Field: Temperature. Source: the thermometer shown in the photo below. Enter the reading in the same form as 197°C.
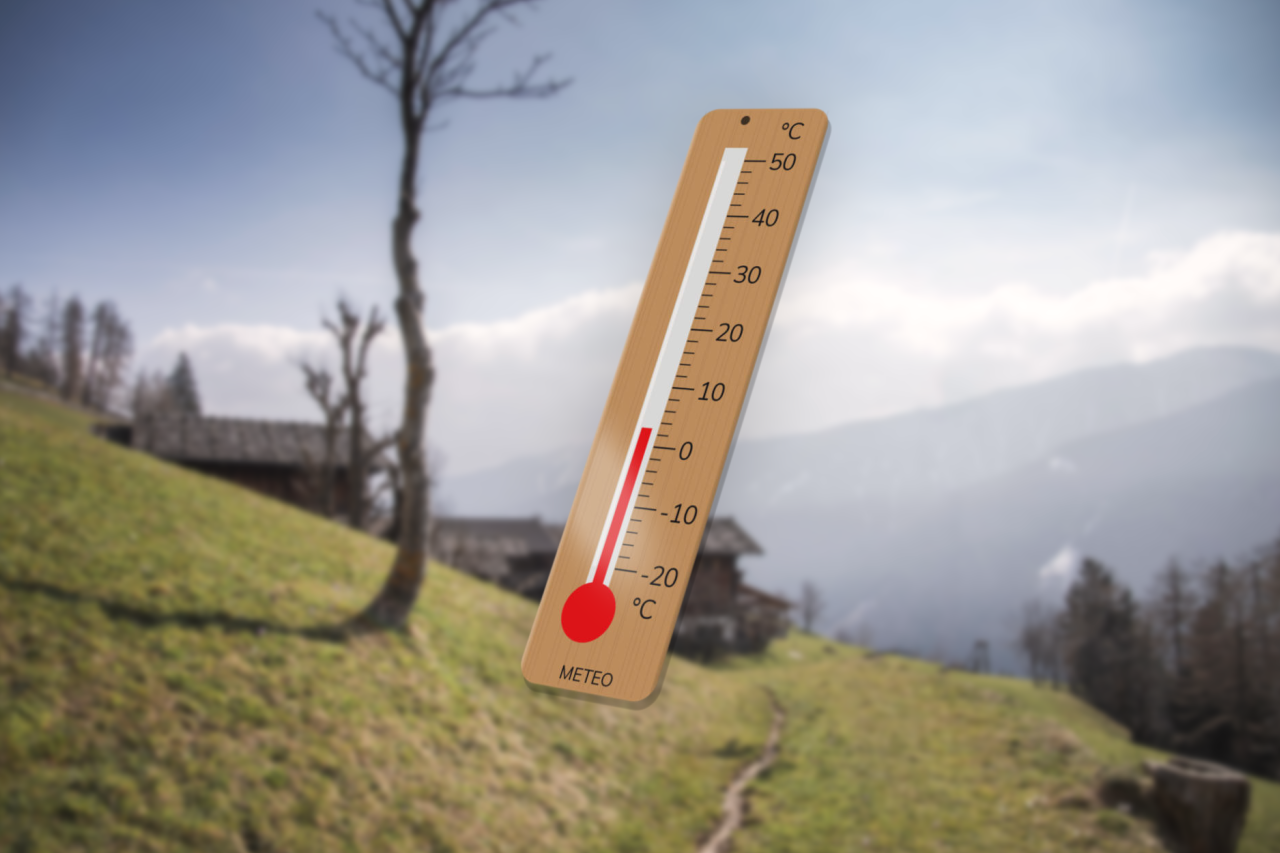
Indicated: 3°C
